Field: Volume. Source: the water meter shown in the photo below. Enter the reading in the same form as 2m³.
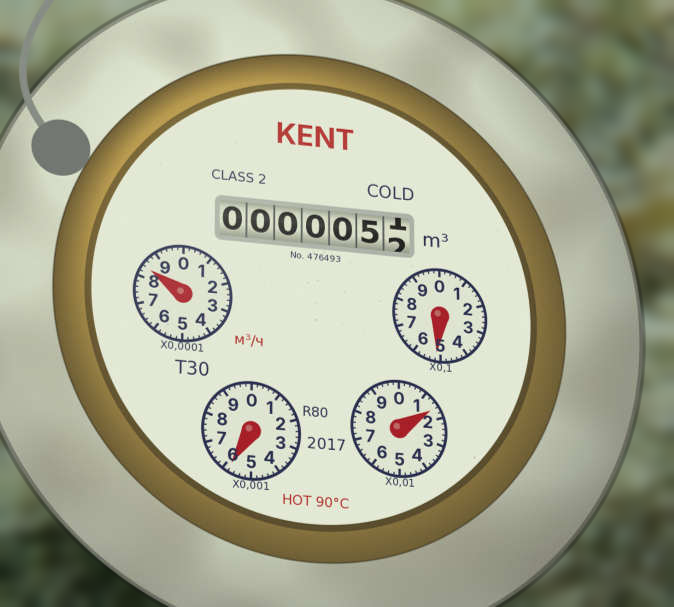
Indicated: 51.5158m³
